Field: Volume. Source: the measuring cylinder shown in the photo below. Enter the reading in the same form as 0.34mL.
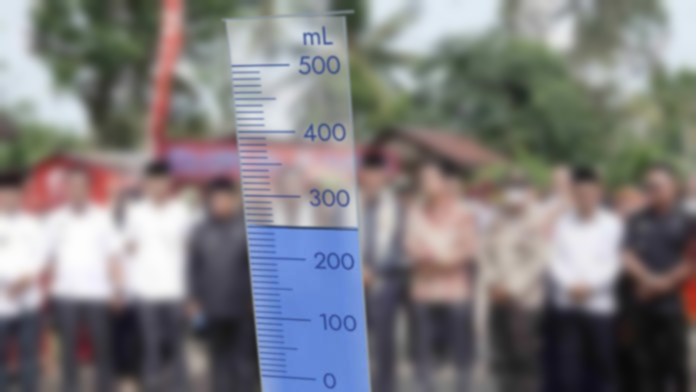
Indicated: 250mL
